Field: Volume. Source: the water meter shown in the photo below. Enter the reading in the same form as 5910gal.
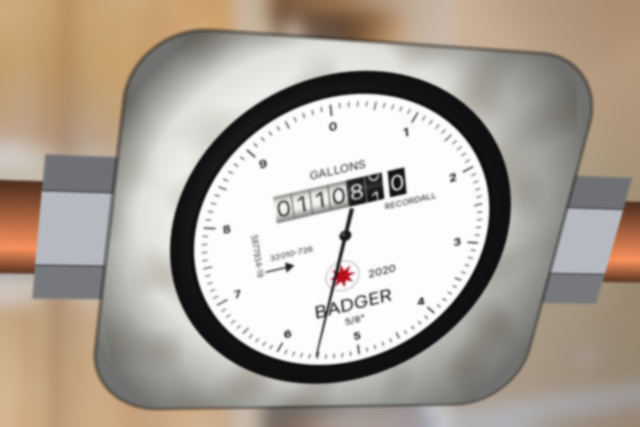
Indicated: 110805.5gal
